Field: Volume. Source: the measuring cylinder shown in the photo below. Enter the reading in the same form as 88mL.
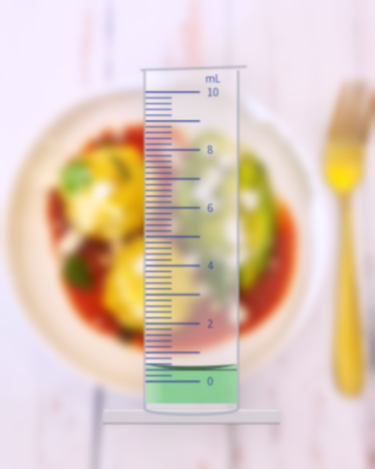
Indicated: 0.4mL
